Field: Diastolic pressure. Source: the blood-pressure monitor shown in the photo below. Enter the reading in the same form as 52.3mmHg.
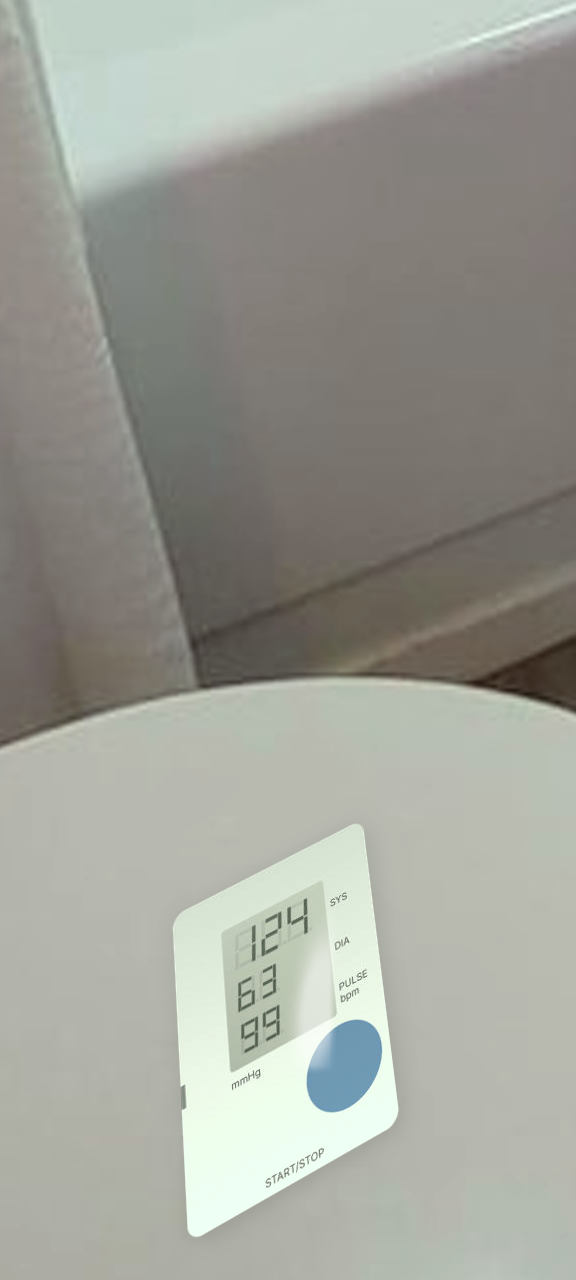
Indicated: 63mmHg
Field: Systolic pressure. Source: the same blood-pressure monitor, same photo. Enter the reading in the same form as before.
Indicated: 124mmHg
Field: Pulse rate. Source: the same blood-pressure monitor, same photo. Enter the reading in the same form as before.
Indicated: 99bpm
